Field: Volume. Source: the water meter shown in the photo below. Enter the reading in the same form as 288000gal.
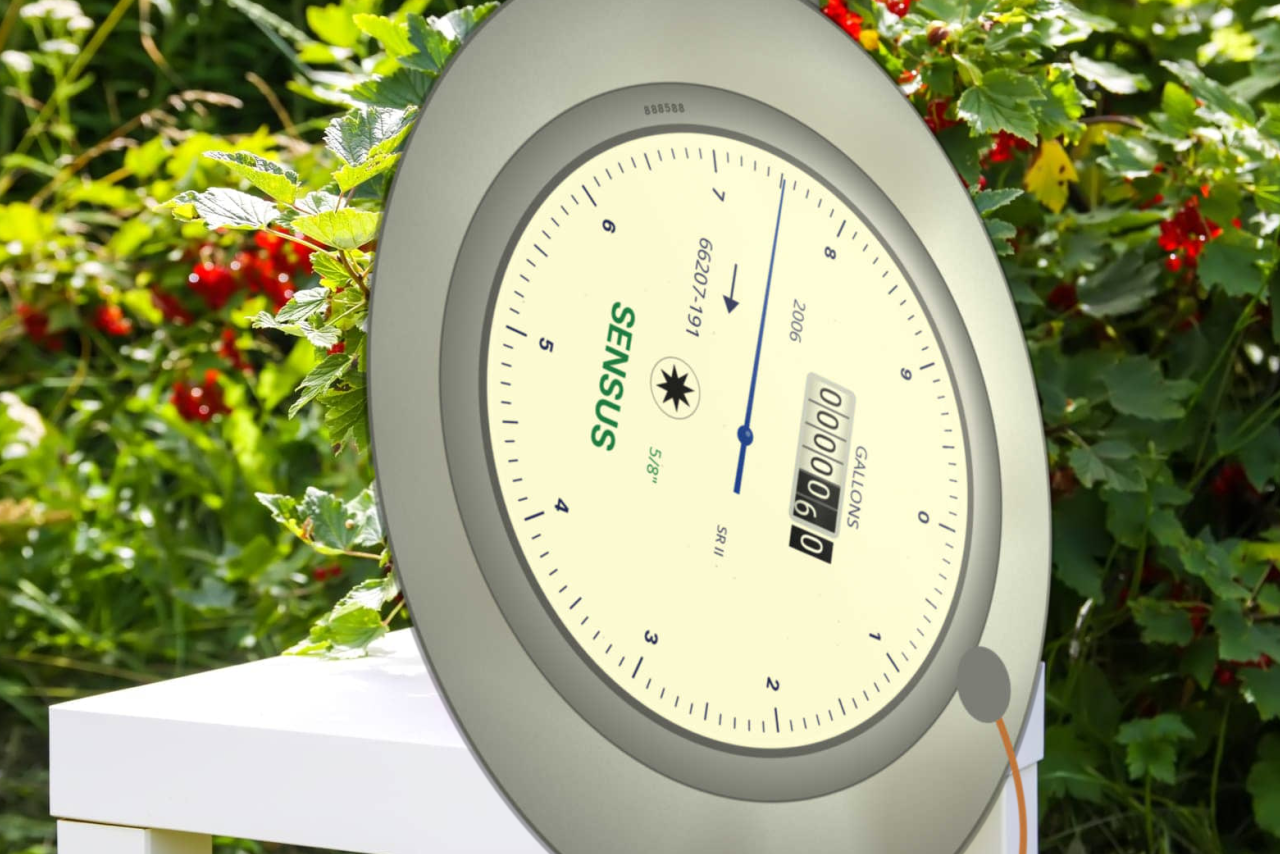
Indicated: 57.5gal
